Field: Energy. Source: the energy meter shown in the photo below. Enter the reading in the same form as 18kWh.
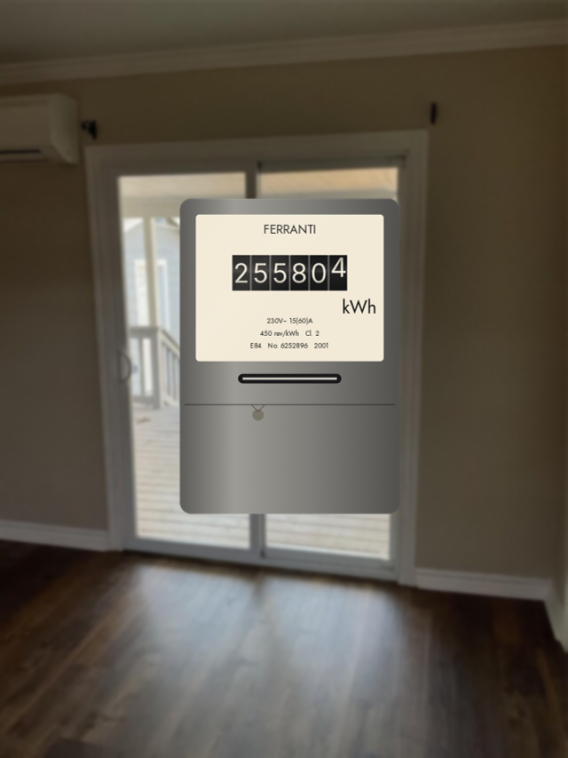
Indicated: 255804kWh
